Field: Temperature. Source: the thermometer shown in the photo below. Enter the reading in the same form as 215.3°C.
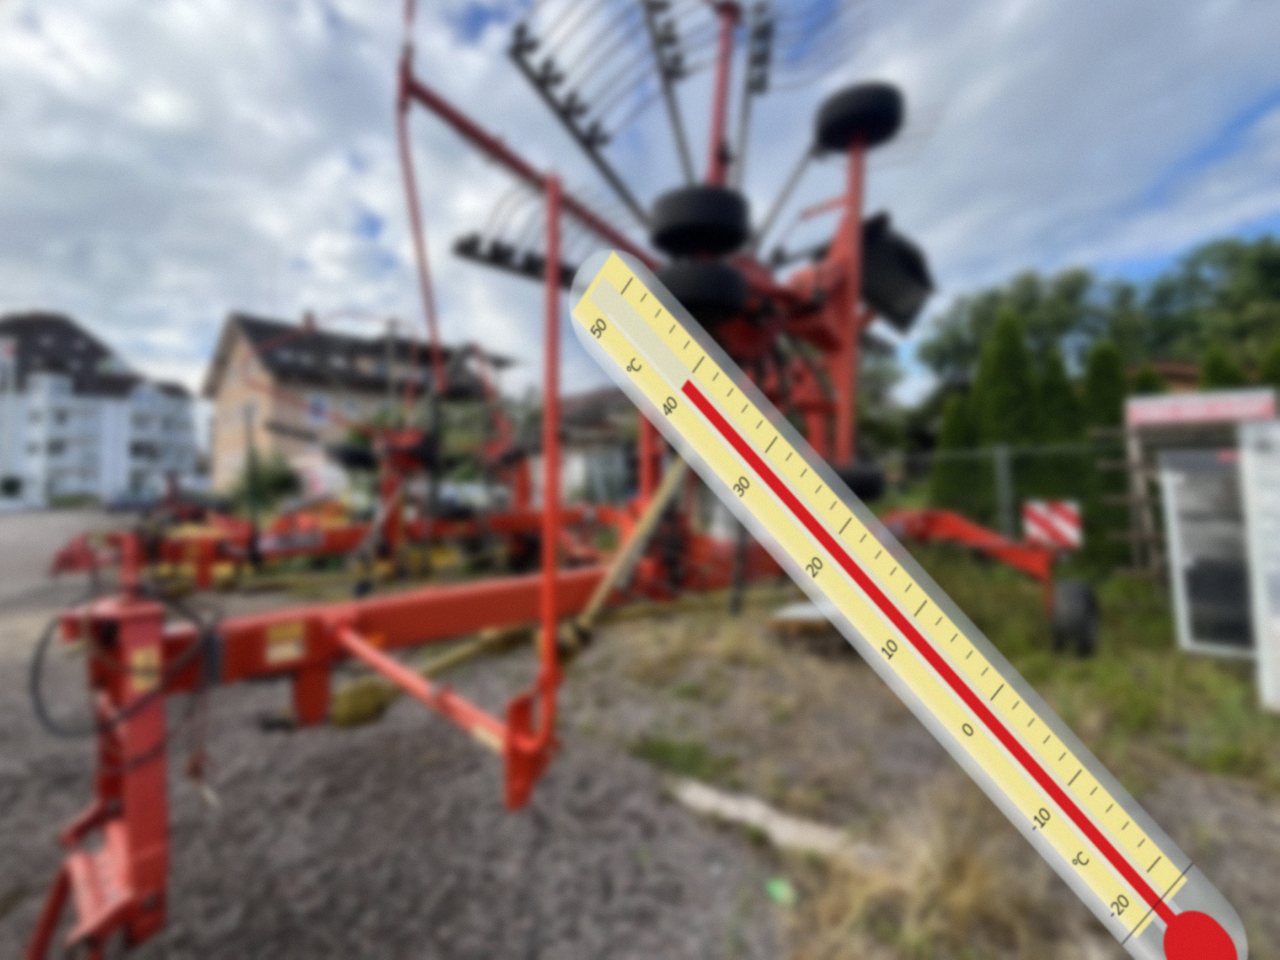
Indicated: 40°C
